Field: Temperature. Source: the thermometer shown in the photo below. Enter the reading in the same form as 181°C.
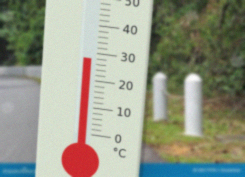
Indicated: 28°C
